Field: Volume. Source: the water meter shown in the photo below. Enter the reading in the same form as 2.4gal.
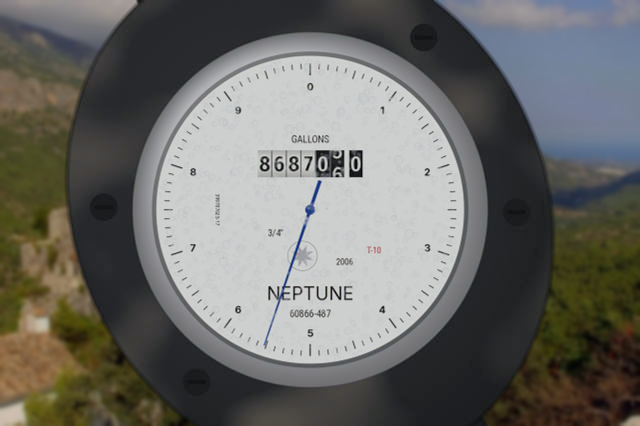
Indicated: 8687055.5gal
